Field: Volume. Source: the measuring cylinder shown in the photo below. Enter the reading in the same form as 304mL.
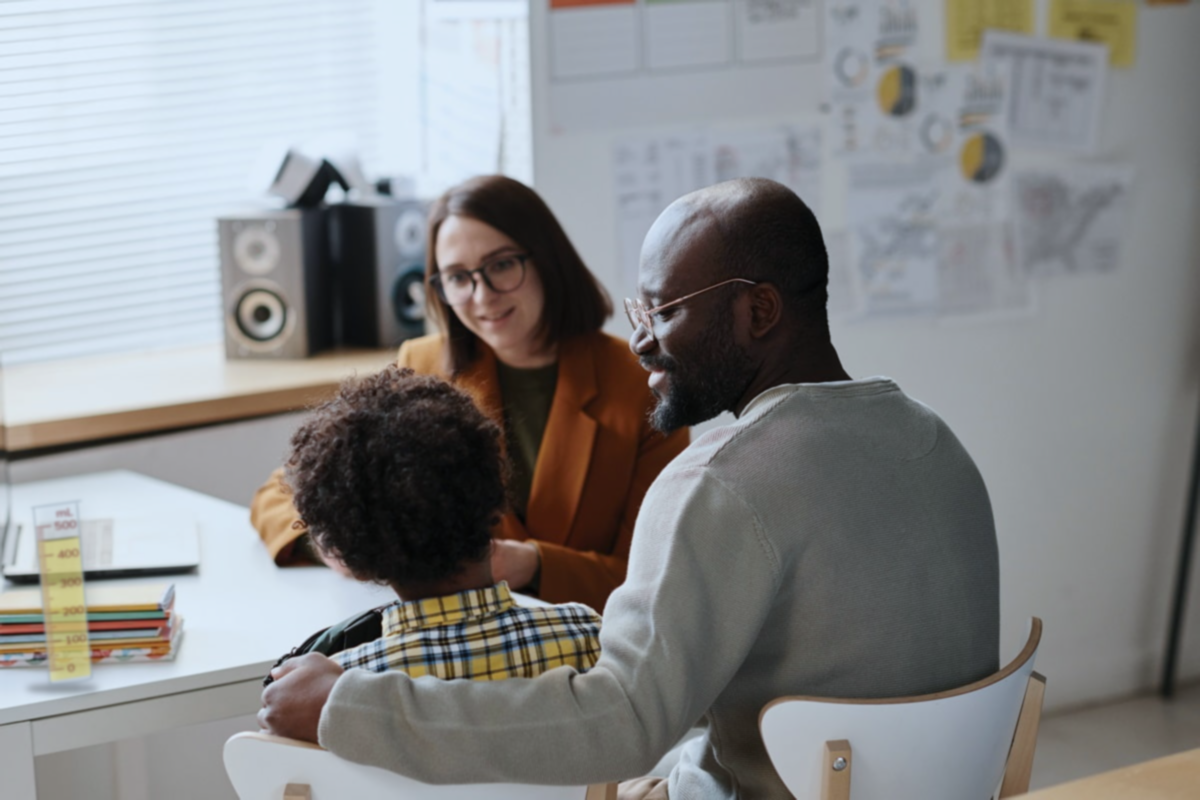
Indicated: 450mL
